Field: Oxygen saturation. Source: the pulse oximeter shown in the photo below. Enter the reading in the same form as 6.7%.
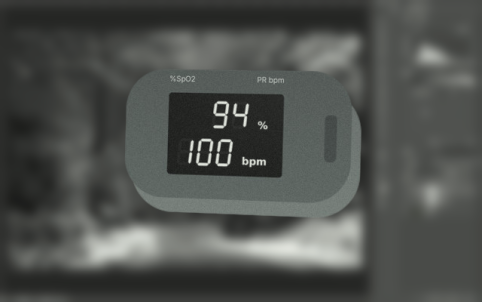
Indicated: 94%
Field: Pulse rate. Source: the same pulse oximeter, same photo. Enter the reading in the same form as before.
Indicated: 100bpm
